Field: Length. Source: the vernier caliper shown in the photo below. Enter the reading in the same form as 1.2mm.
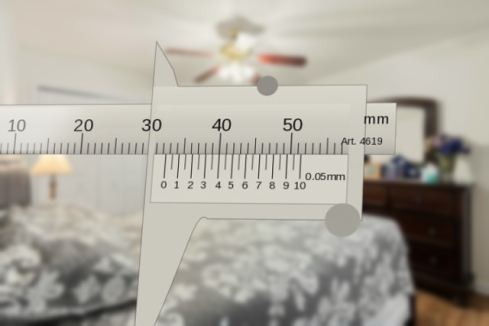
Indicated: 32.4mm
